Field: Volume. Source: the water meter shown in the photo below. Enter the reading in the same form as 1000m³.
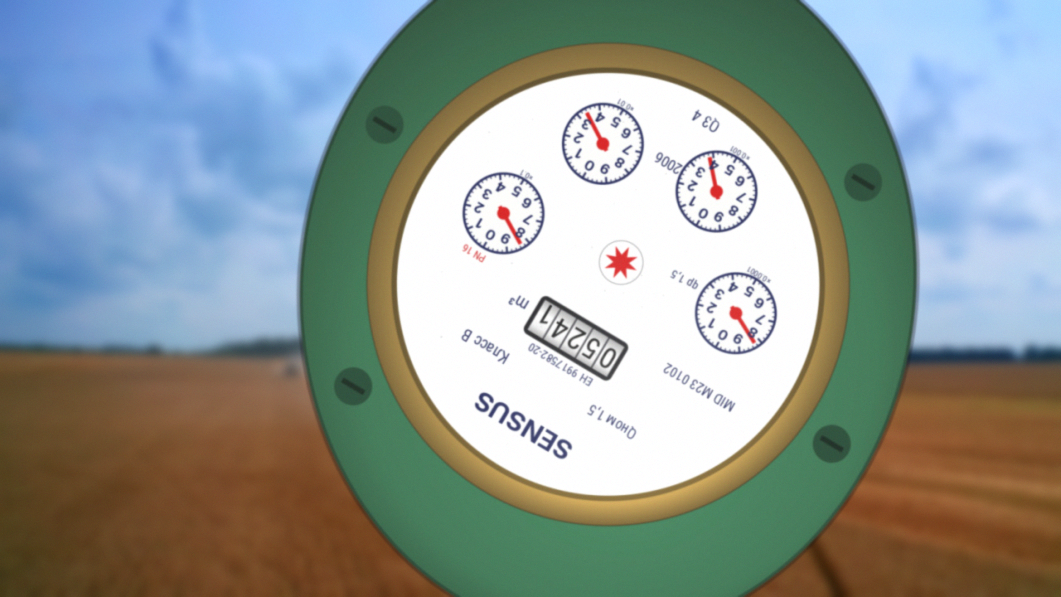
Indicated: 5240.8338m³
